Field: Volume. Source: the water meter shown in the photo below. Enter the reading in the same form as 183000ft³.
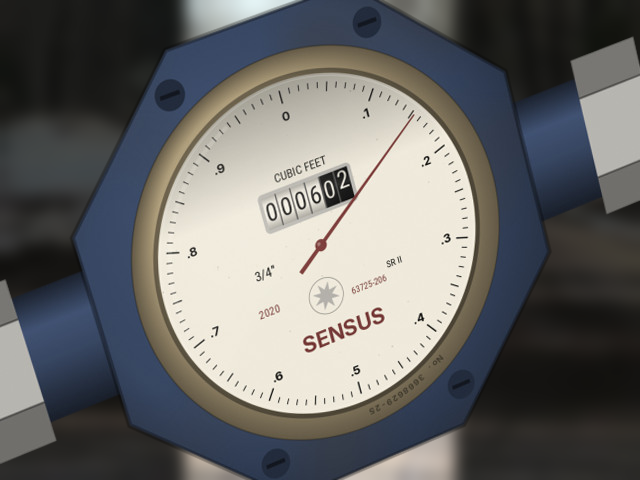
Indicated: 602.15ft³
